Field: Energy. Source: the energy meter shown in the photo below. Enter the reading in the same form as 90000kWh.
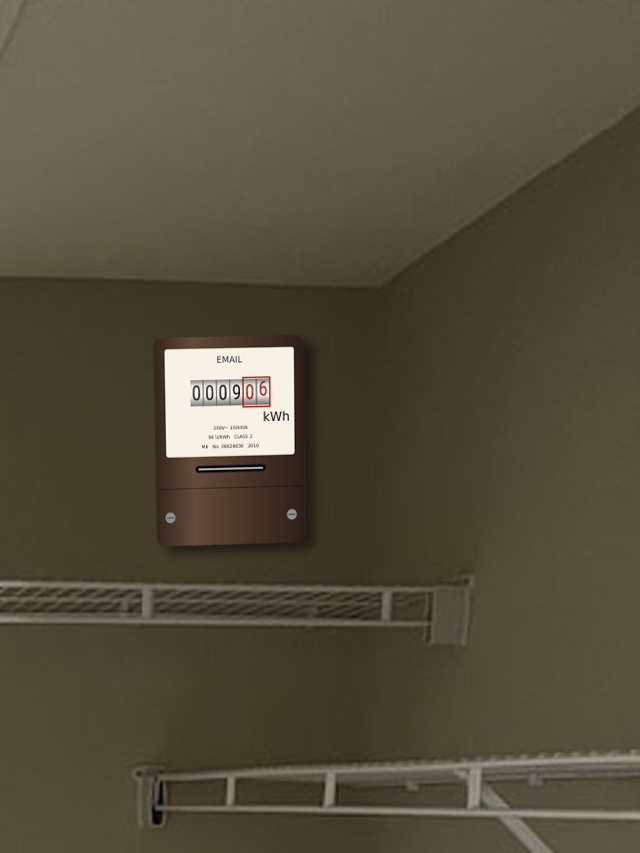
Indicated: 9.06kWh
